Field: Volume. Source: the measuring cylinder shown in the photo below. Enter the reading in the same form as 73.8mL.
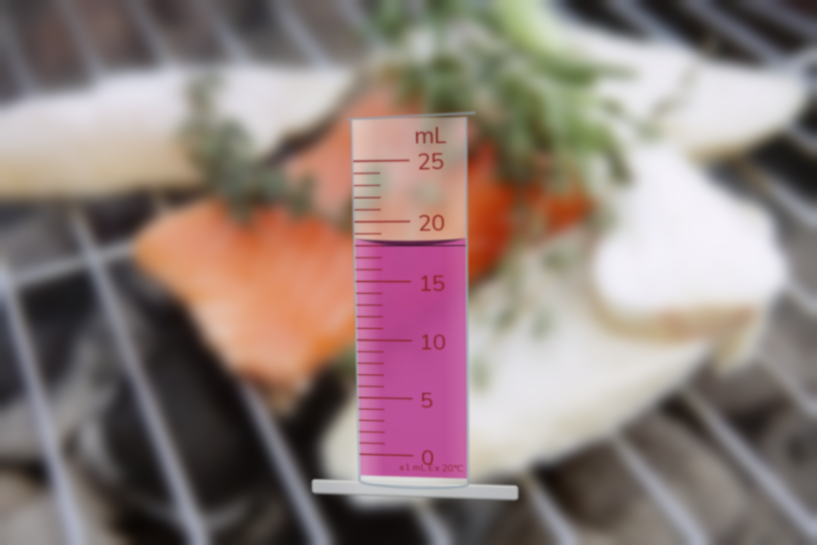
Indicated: 18mL
